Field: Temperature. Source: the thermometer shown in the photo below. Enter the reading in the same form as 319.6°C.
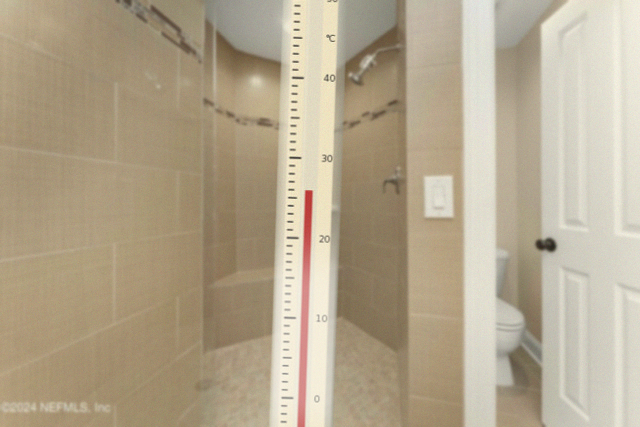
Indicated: 26°C
